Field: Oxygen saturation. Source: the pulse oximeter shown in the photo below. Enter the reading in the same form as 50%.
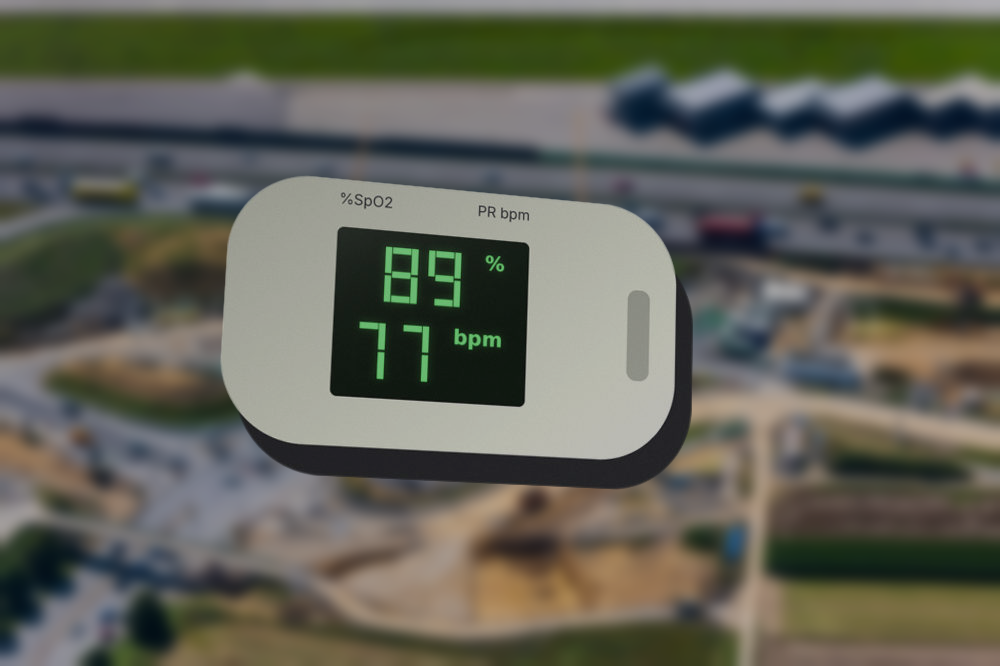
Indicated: 89%
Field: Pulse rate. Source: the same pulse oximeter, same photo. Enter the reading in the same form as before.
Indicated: 77bpm
